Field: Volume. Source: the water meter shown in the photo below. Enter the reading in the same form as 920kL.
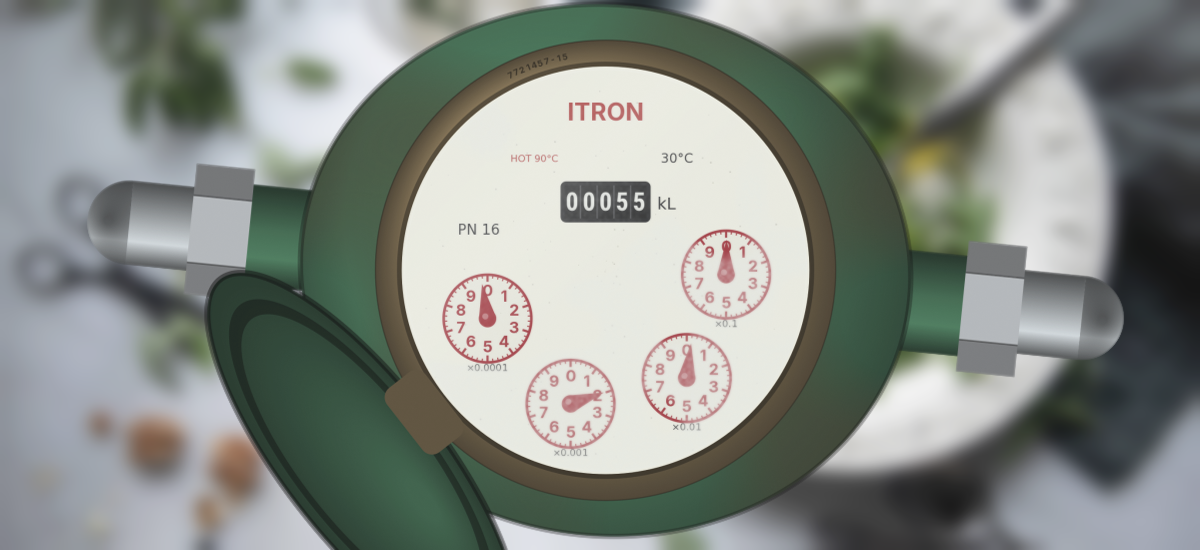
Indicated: 55.0019kL
